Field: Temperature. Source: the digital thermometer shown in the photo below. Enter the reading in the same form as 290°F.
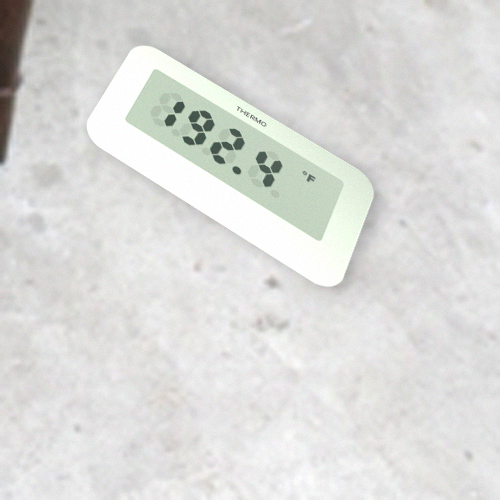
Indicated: 192.4°F
